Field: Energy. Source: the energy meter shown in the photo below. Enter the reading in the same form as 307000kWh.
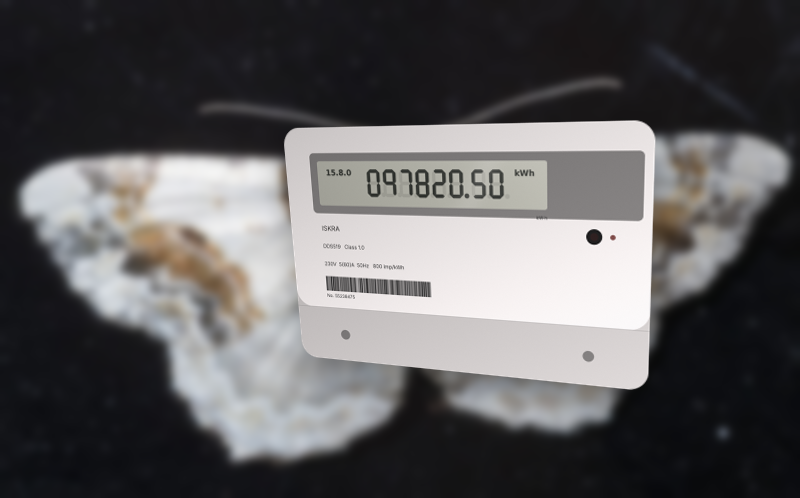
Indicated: 97820.50kWh
